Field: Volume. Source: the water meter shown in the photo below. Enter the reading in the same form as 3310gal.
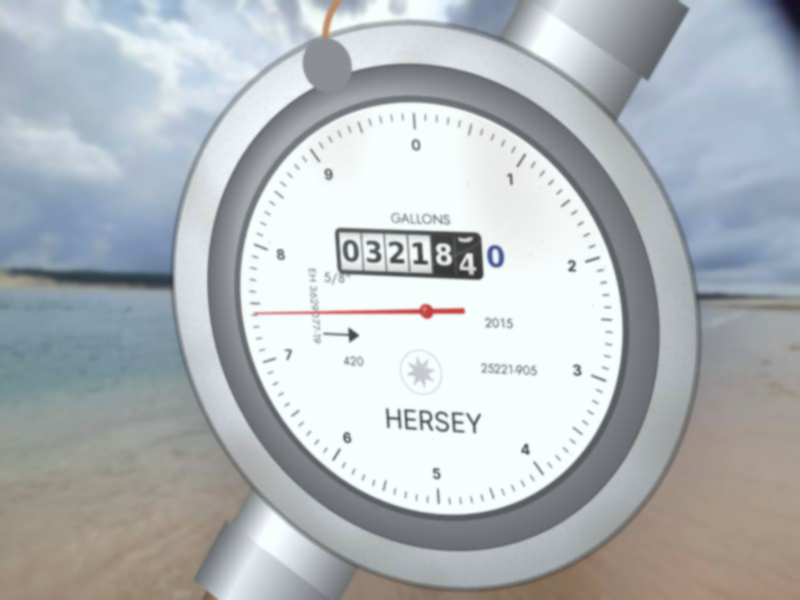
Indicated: 321837.4gal
